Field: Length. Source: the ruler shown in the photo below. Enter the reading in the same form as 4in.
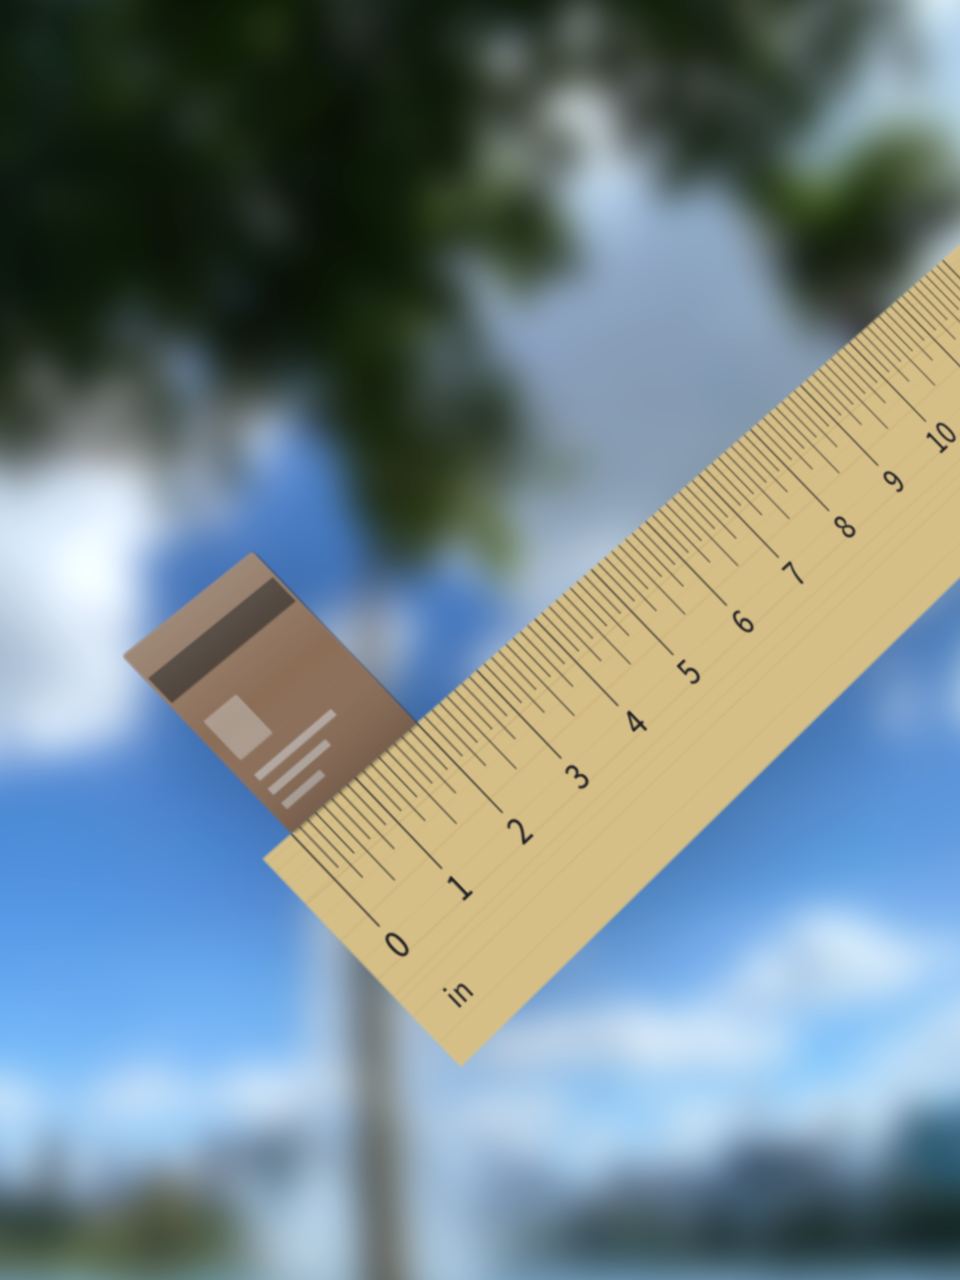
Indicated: 2in
